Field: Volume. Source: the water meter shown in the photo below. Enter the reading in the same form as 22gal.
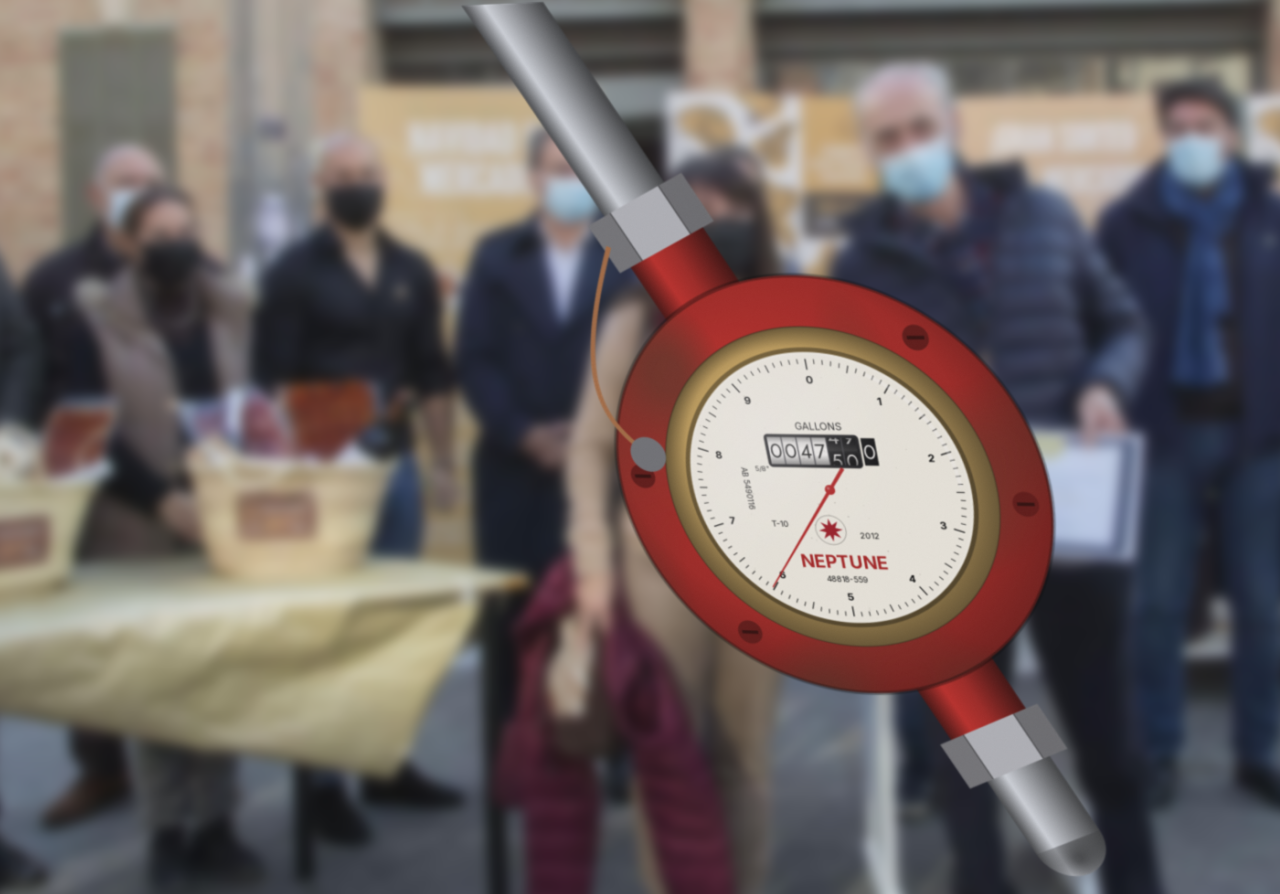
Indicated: 47496.0gal
